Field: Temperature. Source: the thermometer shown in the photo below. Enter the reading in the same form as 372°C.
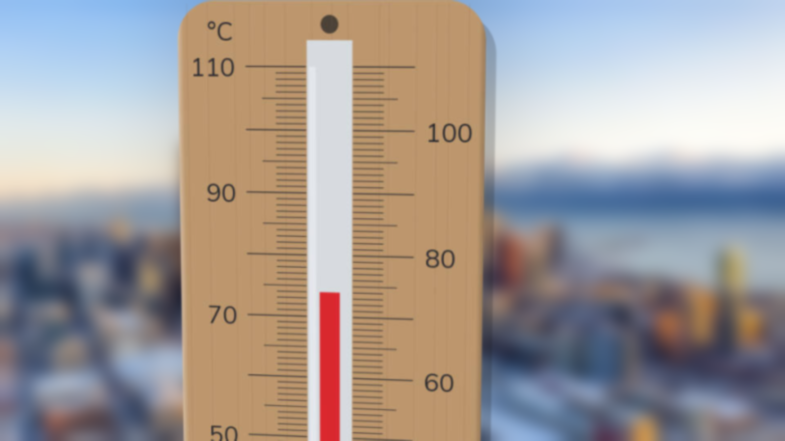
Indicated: 74°C
